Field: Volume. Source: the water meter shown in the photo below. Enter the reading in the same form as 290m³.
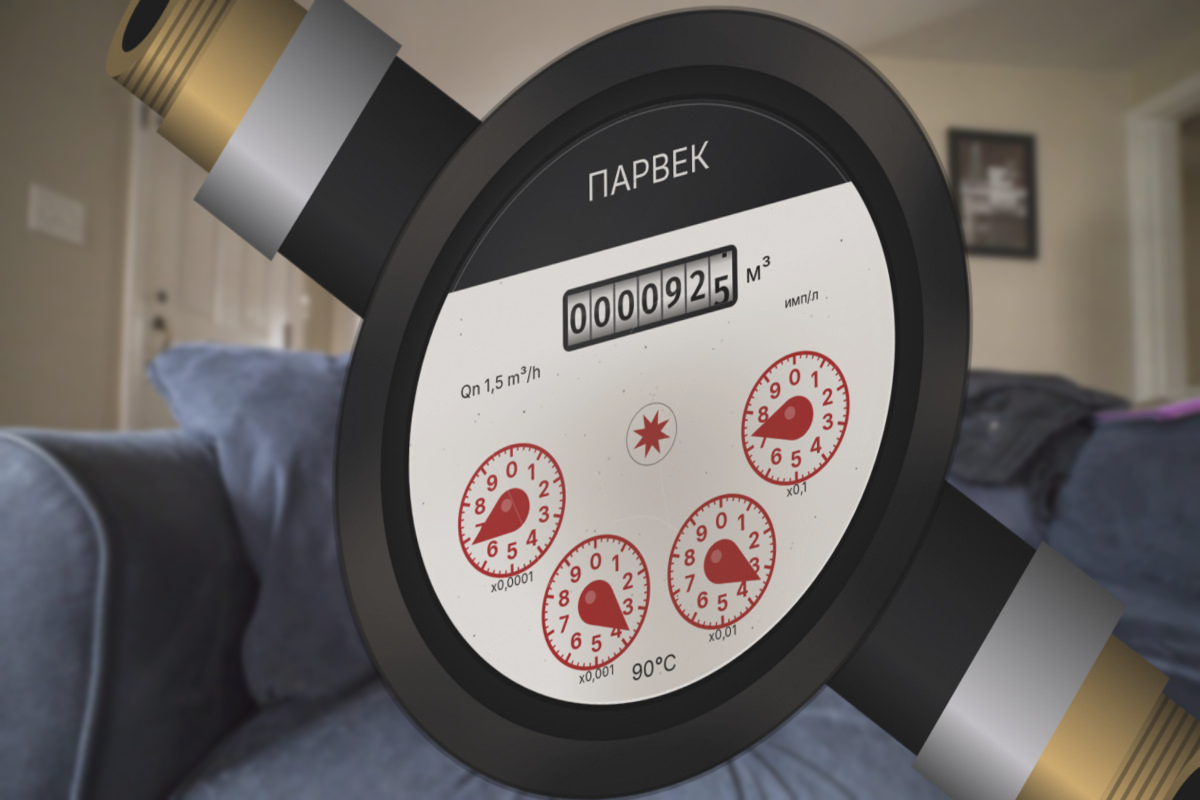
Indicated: 924.7336m³
